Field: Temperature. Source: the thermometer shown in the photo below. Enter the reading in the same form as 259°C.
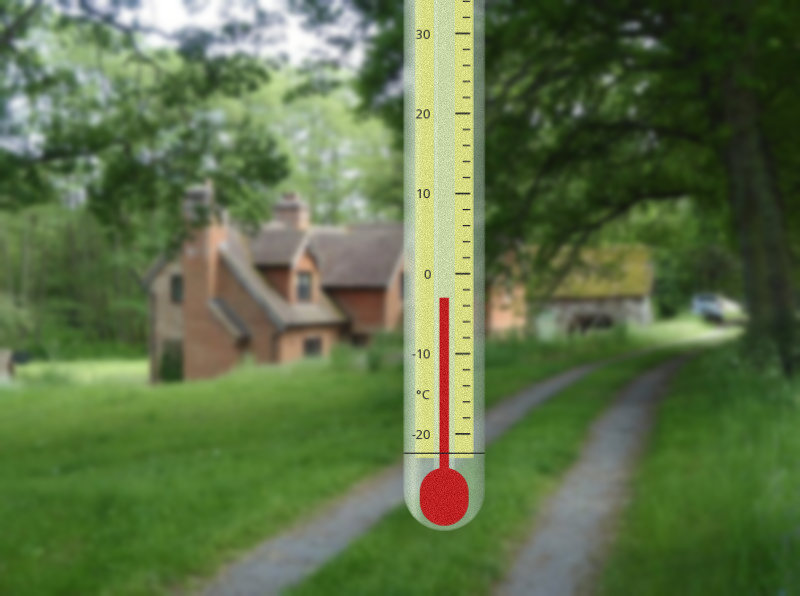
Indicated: -3°C
